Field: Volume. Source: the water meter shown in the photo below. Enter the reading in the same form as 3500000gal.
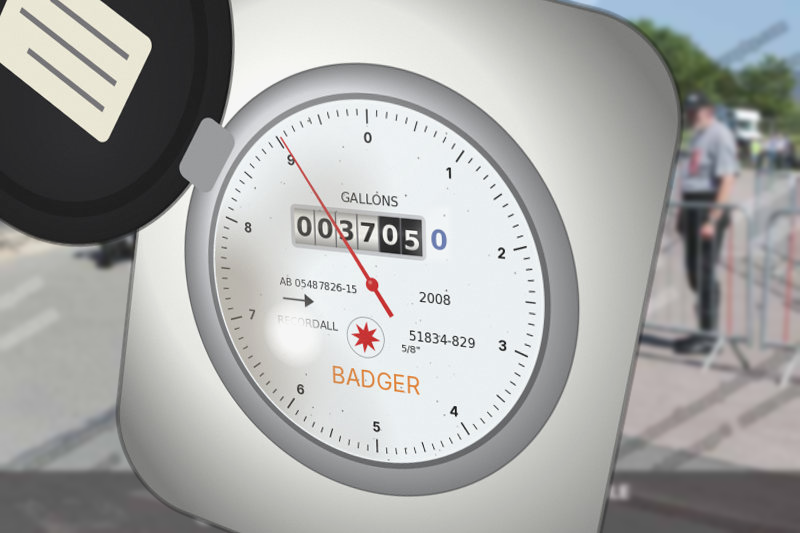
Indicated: 37049.0gal
